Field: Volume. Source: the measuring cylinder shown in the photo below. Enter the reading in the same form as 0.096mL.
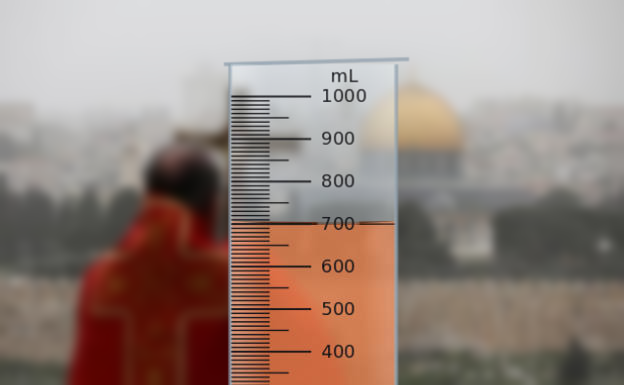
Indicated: 700mL
